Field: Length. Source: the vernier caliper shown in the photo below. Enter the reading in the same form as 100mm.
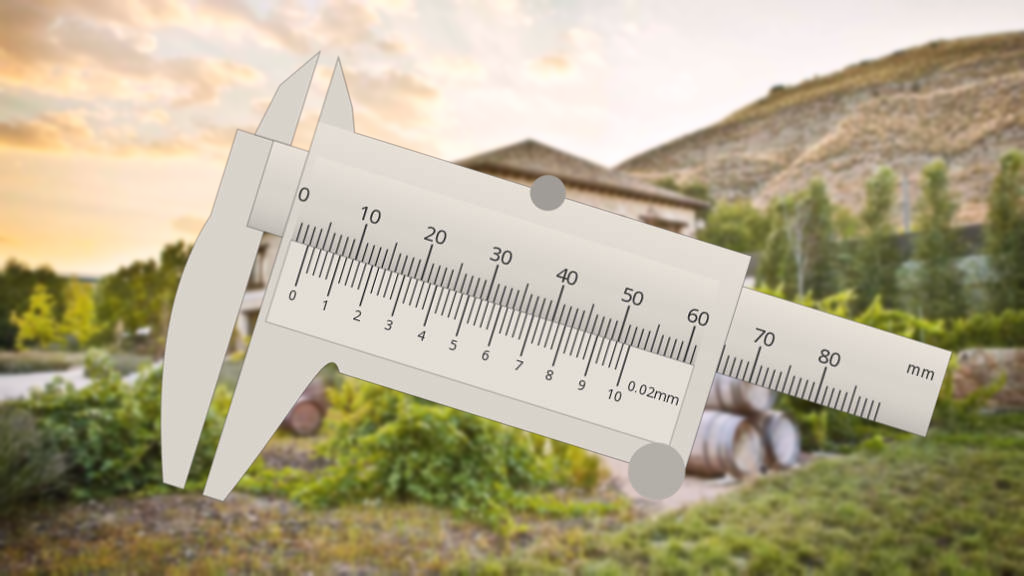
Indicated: 2.8mm
